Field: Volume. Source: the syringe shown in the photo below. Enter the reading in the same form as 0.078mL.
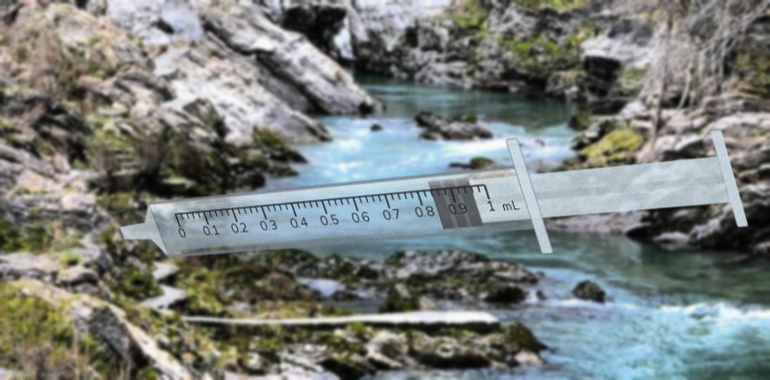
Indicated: 0.84mL
